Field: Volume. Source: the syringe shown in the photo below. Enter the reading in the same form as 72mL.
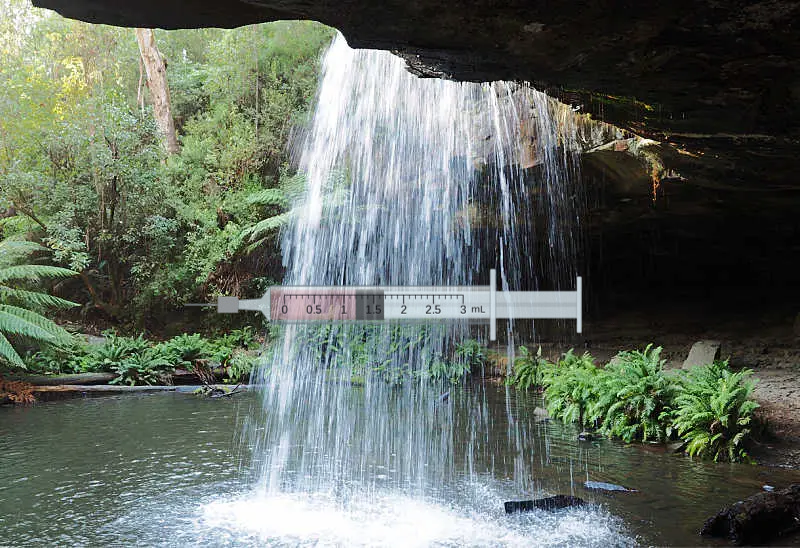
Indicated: 1.2mL
